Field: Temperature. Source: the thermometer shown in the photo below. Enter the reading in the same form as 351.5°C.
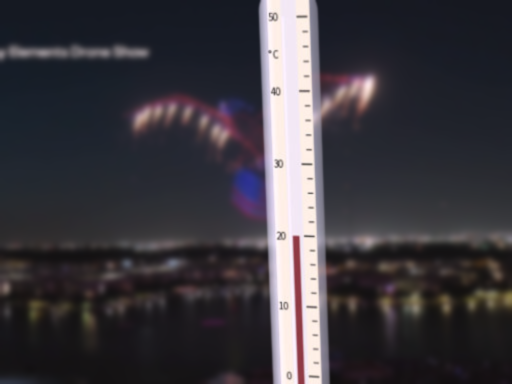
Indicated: 20°C
